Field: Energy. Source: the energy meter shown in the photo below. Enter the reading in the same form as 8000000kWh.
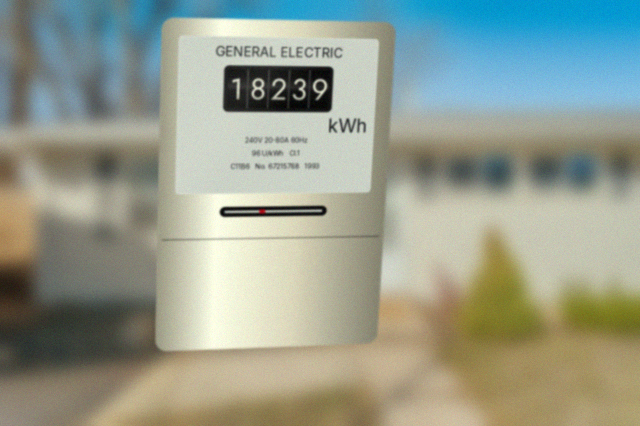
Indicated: 18239kWh
